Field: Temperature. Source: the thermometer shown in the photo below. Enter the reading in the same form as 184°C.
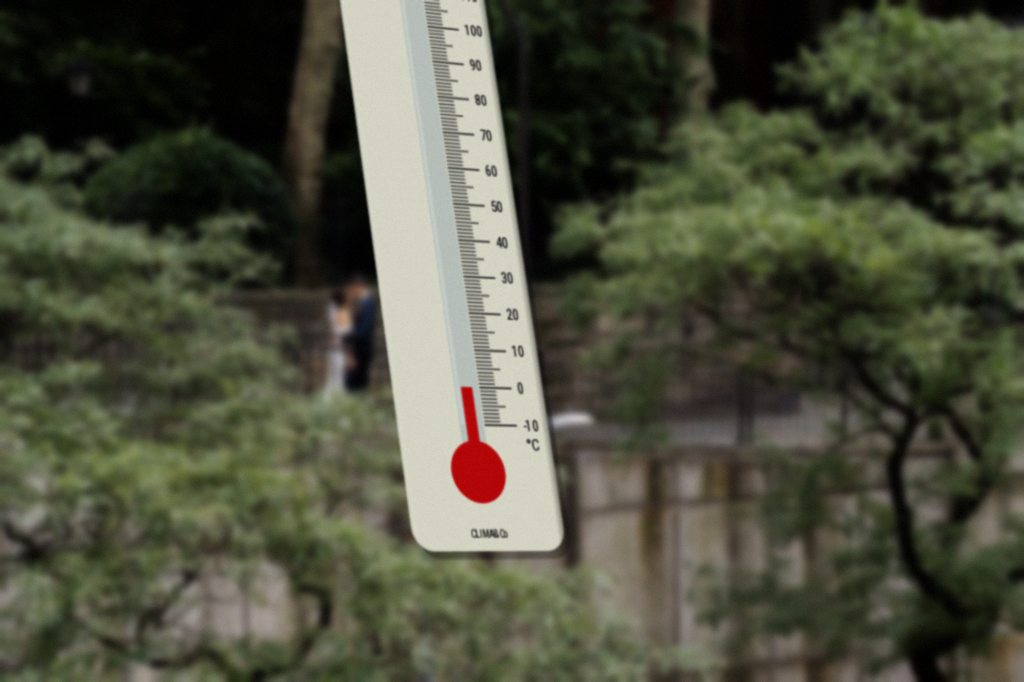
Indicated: 0°C
